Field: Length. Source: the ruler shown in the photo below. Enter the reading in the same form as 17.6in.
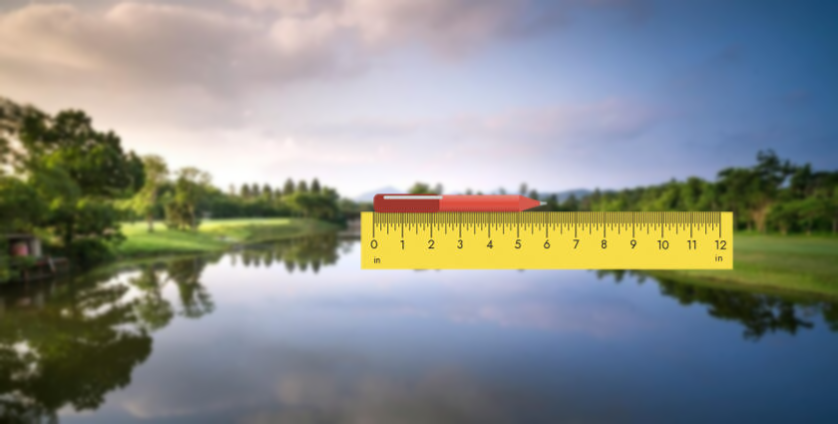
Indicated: 6in
